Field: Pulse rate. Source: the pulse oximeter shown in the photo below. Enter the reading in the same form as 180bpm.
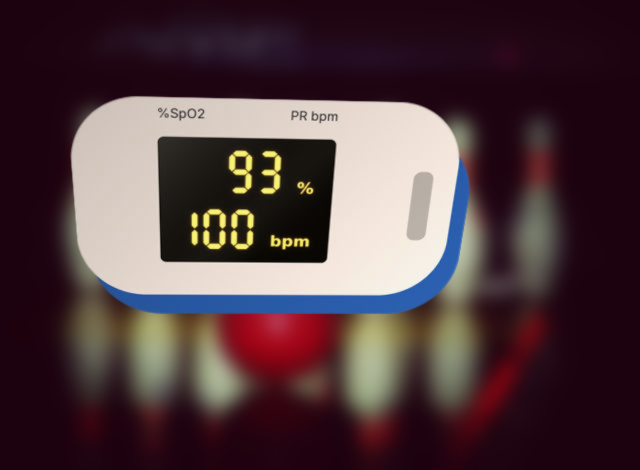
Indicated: 100bpm
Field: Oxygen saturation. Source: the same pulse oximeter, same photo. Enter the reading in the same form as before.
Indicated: 93%
